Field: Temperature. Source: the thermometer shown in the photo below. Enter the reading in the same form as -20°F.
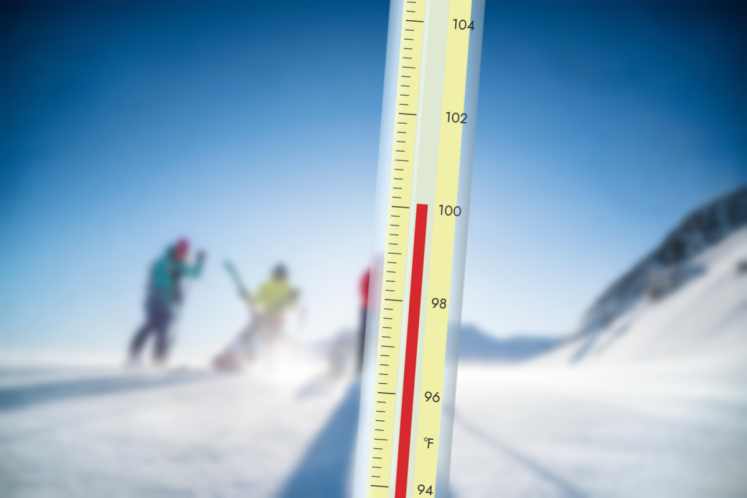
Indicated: 100.1°F
